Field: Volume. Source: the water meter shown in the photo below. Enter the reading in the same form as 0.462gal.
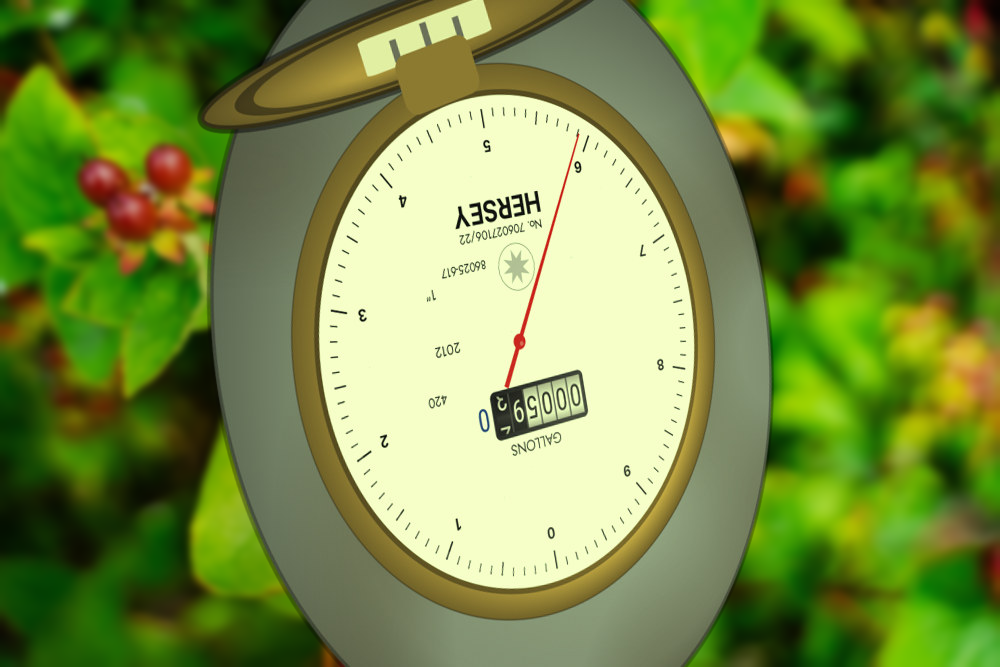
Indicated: 5925.9gal
